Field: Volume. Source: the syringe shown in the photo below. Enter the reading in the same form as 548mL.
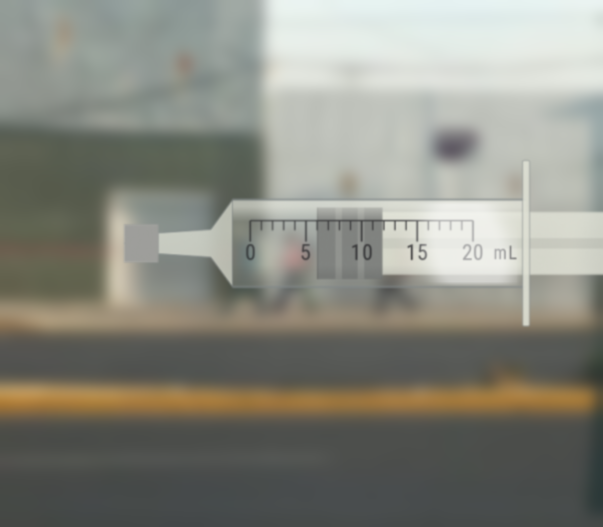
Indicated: 6mL
